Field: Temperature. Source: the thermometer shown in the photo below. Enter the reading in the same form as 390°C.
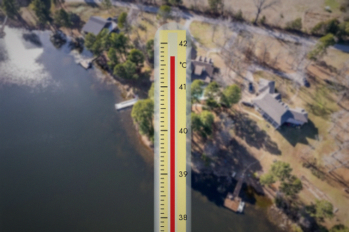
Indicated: 41.7°C
